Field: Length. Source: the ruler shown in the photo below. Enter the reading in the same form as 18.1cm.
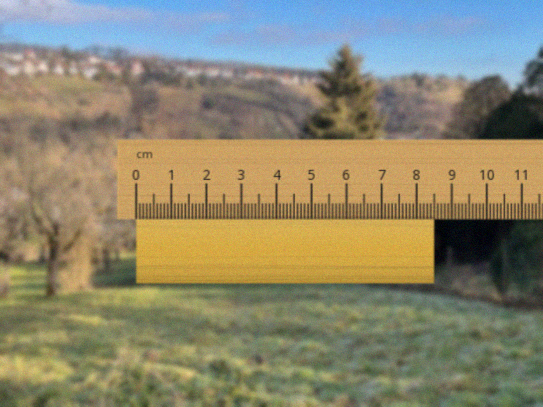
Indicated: 8.5cm
